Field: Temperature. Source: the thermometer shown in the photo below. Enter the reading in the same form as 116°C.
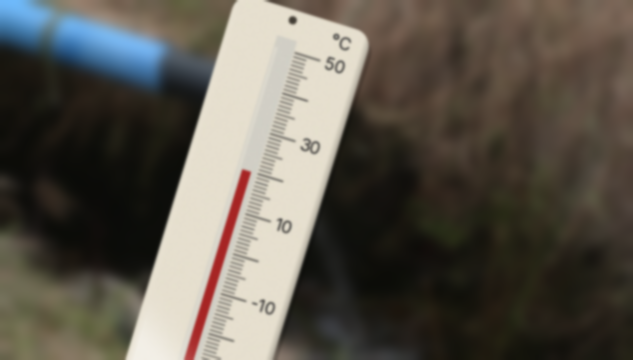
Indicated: 20°C
